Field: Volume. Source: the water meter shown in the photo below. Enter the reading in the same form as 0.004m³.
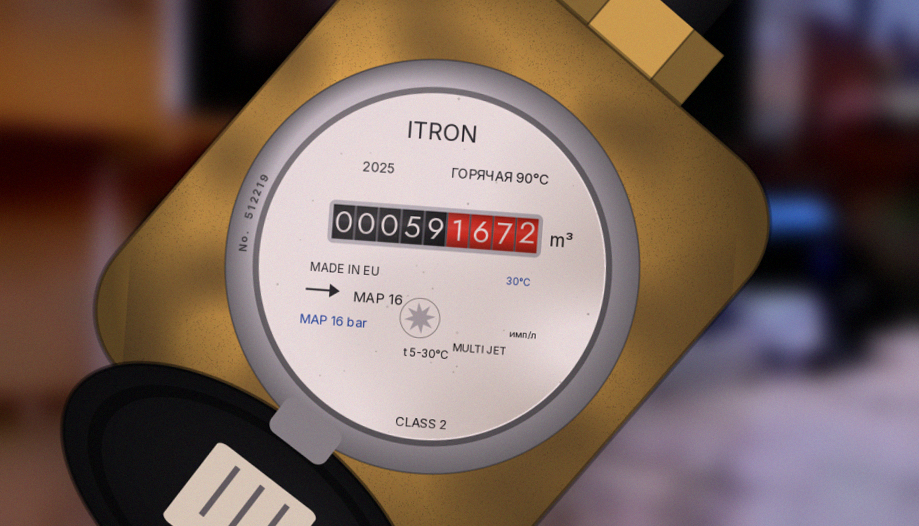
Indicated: 59.1672m³
